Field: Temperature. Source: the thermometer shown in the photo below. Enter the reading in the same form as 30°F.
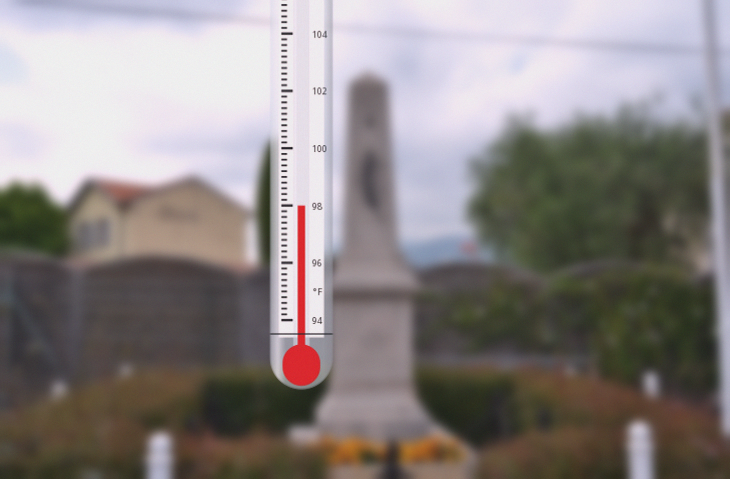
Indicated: 98°F
